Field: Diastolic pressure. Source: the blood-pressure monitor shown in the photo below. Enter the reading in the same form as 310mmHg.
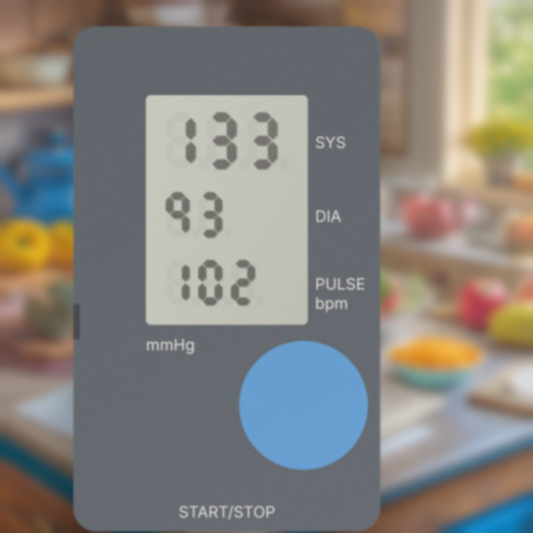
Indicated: 93mmHg
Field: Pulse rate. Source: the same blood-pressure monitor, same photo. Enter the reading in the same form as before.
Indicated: 102bpm
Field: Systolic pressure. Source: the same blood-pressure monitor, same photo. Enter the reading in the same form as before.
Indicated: 133mmHg
